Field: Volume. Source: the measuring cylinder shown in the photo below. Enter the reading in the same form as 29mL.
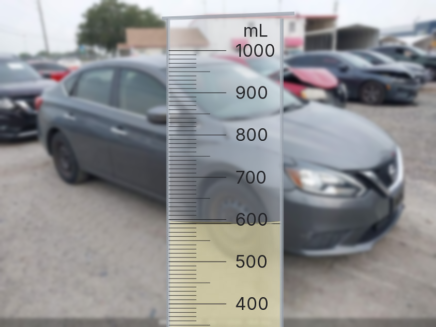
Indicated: 590mL
